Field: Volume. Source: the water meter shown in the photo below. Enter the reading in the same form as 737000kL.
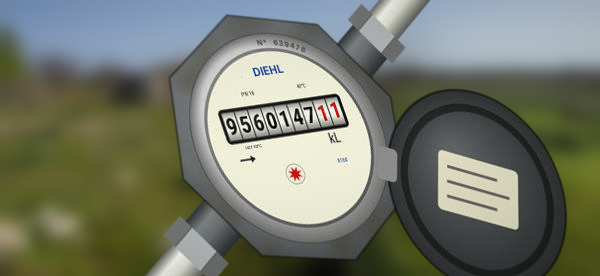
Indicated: 9560147.11kL
